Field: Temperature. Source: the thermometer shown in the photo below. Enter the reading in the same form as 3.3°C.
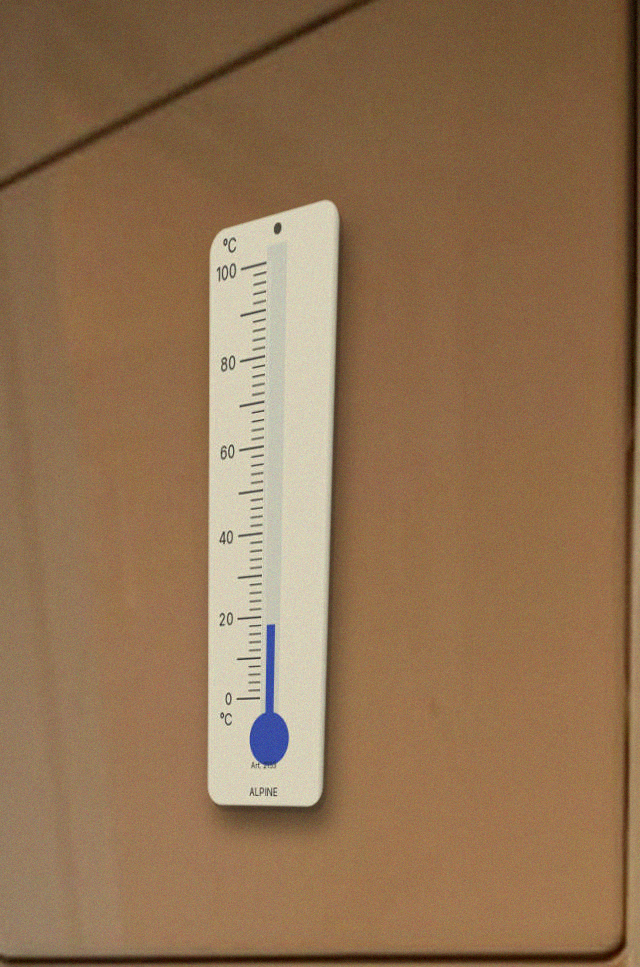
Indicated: 18°C
